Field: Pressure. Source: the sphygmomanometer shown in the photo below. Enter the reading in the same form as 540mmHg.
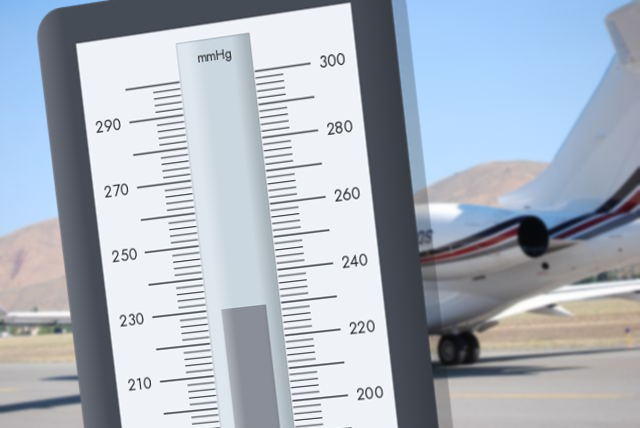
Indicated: 230mmHg
